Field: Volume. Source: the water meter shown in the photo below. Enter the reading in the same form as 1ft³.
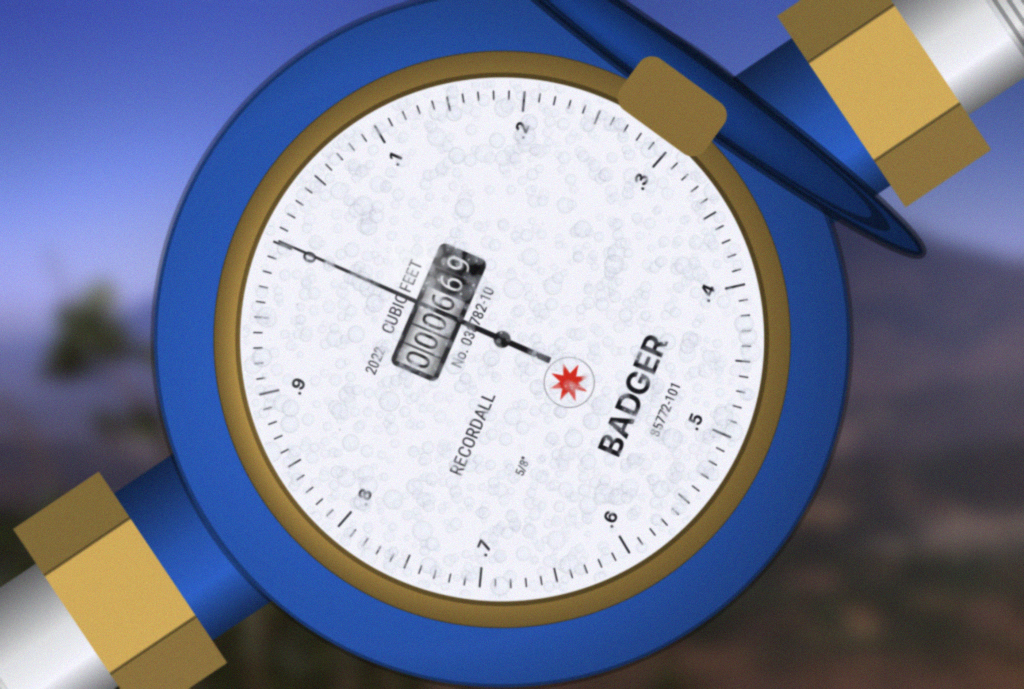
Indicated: 669.00ft³
